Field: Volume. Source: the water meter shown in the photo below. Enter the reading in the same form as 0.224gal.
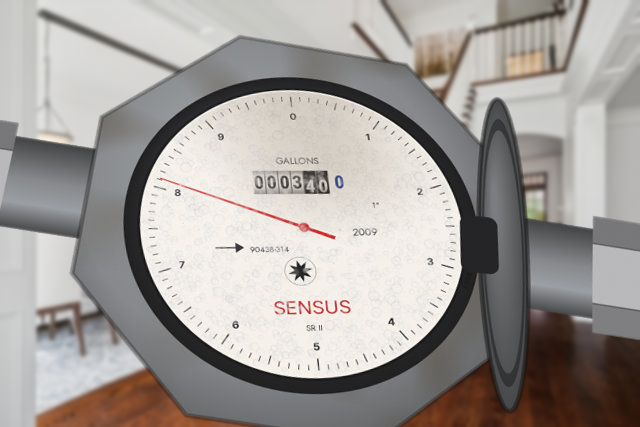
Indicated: 3398.1gal
